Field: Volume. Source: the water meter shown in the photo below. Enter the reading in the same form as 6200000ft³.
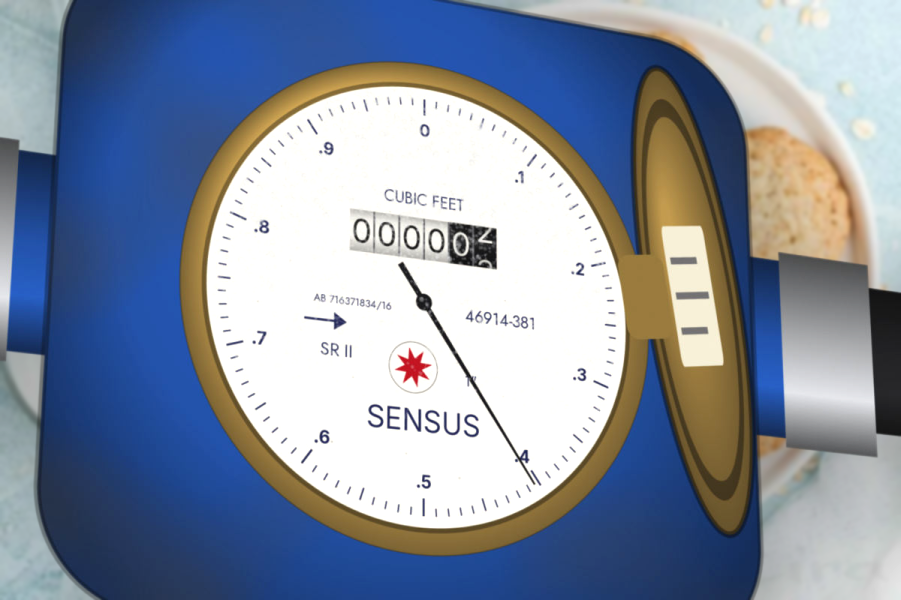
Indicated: 2.40ft³
